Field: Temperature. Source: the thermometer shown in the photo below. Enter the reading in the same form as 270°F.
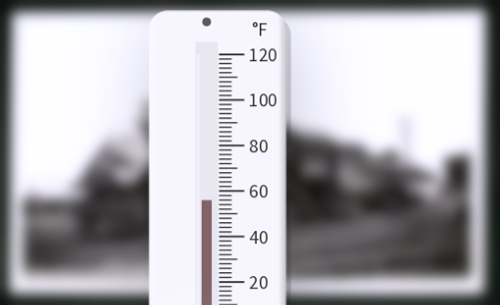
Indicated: 56°F
